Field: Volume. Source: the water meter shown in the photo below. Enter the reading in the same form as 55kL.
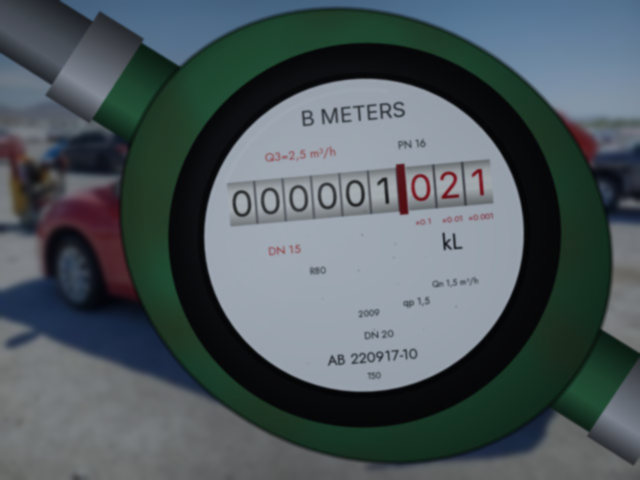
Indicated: 1.021kL
